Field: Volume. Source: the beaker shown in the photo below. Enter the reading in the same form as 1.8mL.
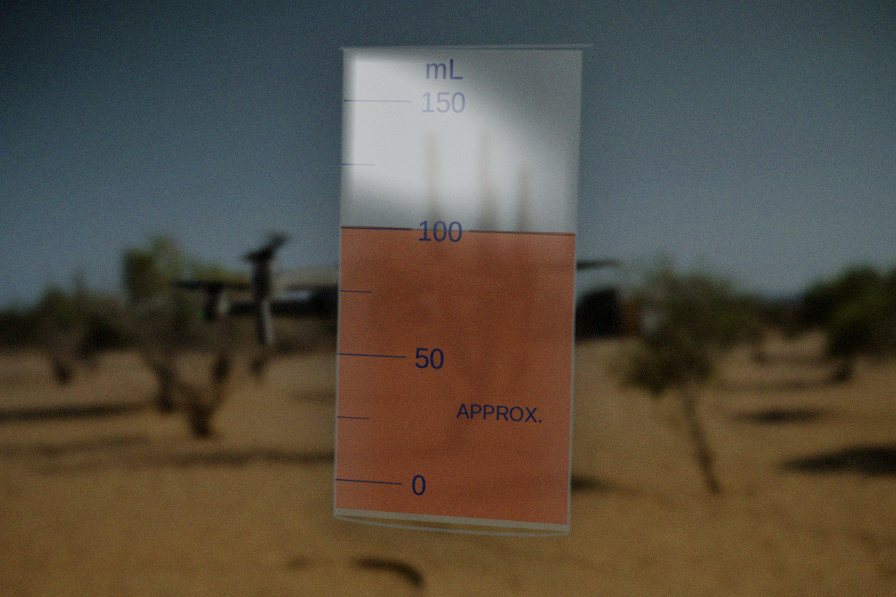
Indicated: 100mL
